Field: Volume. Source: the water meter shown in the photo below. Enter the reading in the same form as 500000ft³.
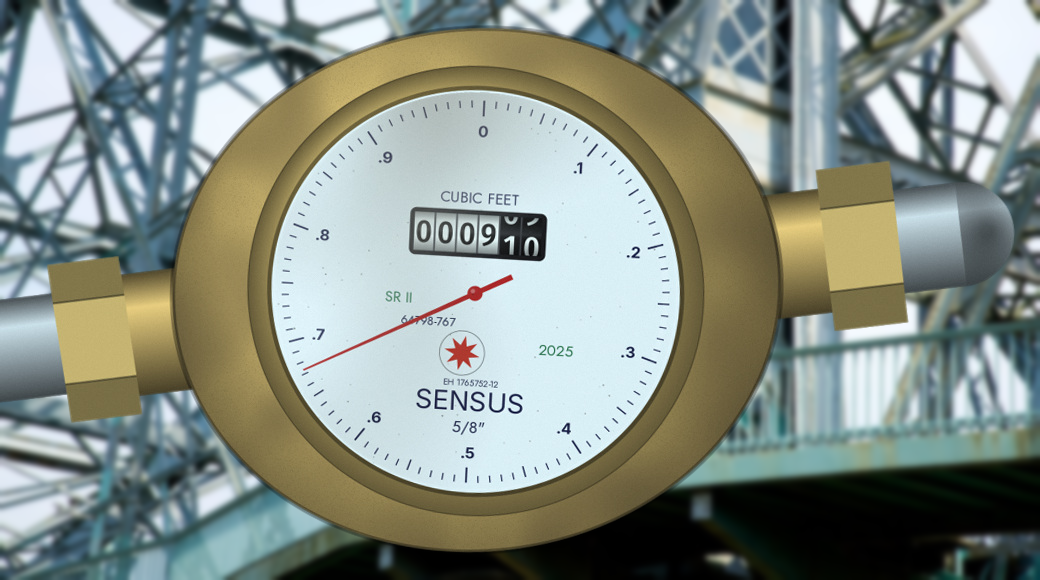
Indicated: 909.67ft³
